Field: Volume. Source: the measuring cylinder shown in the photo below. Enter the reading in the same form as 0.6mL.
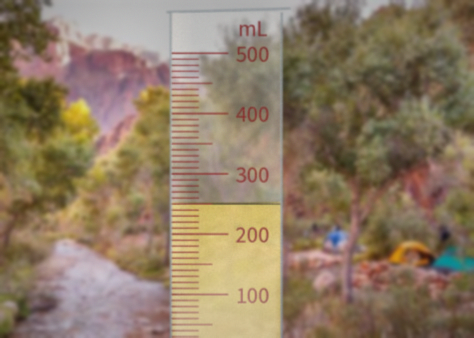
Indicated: 250mL
